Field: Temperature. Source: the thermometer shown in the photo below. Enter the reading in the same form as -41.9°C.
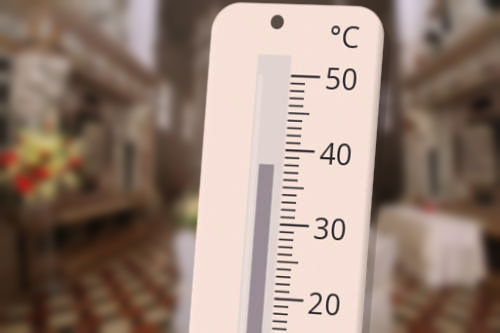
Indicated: 38°C
